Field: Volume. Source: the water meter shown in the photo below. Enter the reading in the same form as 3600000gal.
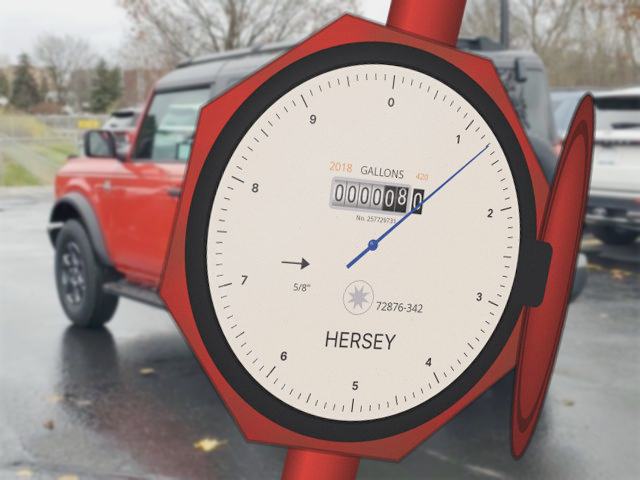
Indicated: 81.3gal
